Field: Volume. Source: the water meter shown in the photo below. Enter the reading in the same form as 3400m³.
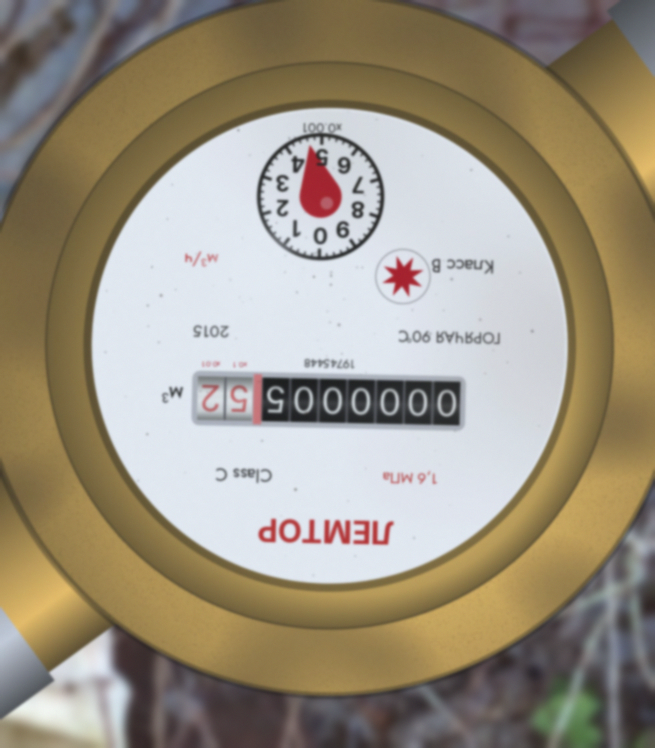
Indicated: 5.524m³
